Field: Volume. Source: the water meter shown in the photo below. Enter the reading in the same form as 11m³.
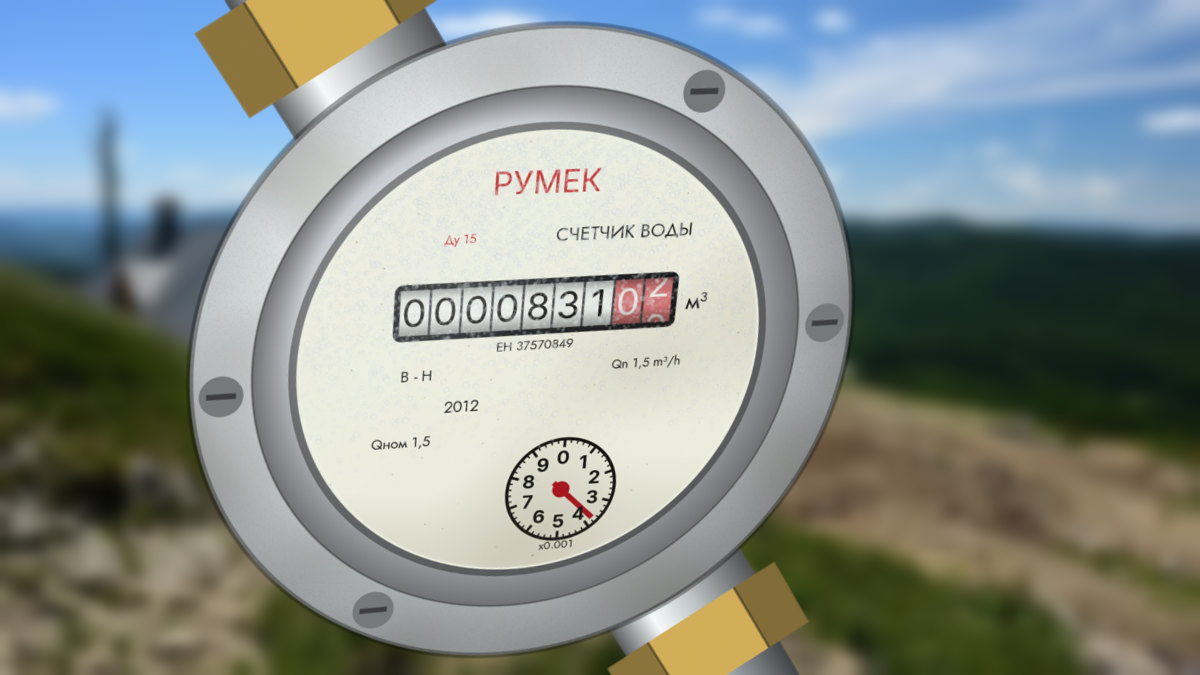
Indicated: 831.023m³
